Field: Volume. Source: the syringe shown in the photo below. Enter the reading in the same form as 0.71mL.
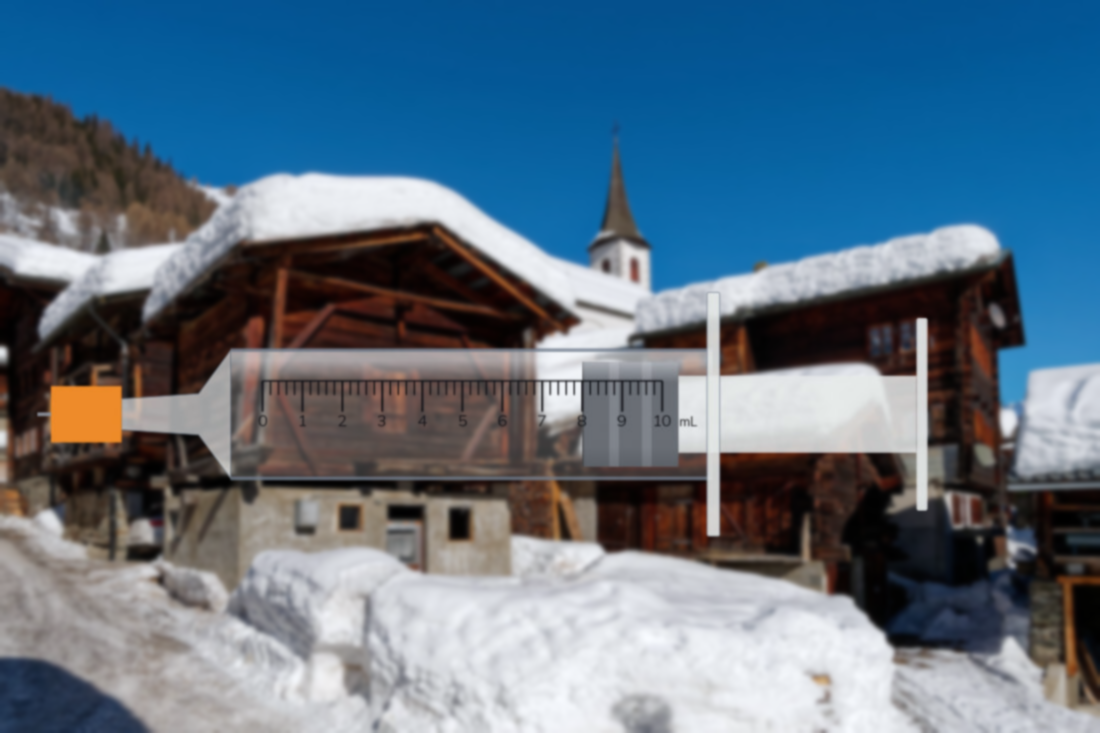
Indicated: 8mL
